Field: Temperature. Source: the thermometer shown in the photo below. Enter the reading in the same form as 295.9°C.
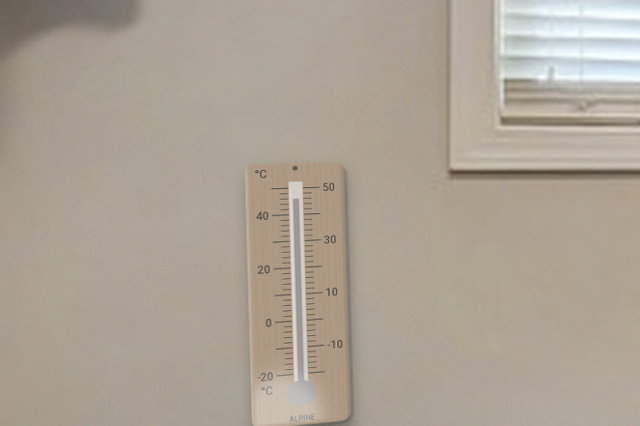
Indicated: 46°C
